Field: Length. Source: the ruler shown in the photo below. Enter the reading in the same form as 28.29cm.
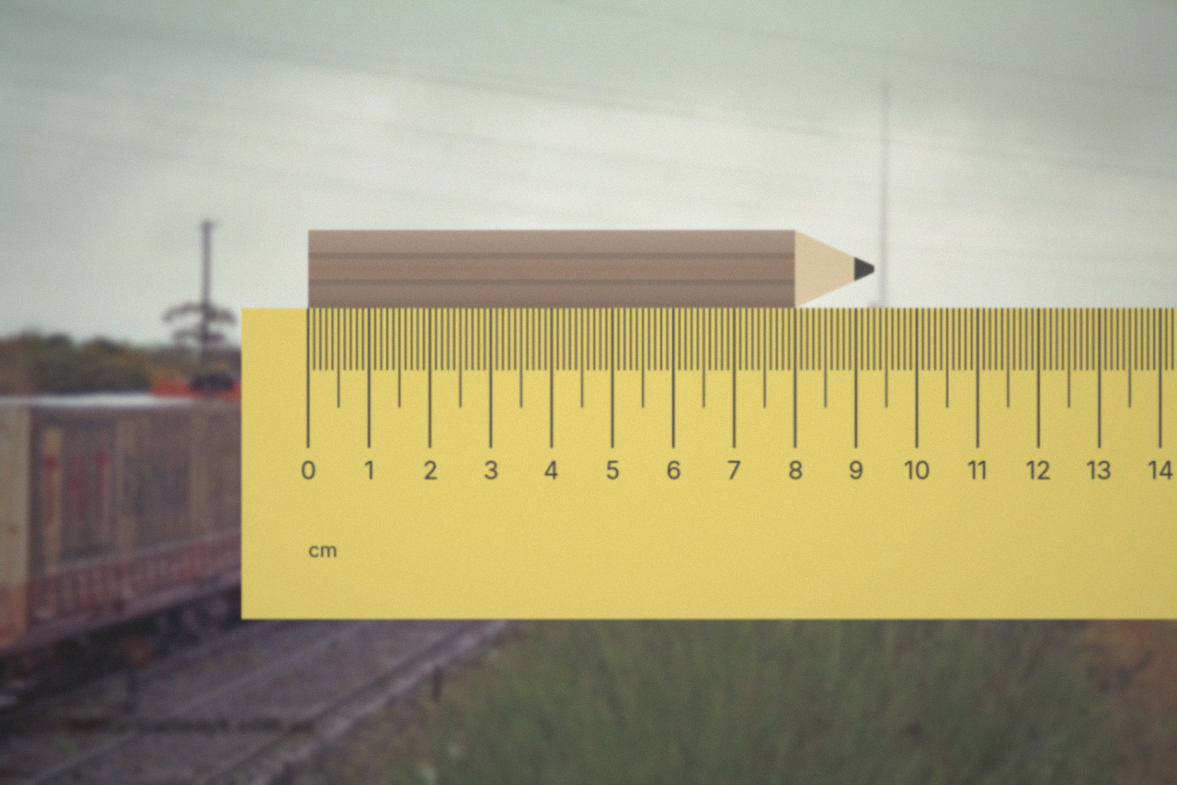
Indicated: 9.3cm
